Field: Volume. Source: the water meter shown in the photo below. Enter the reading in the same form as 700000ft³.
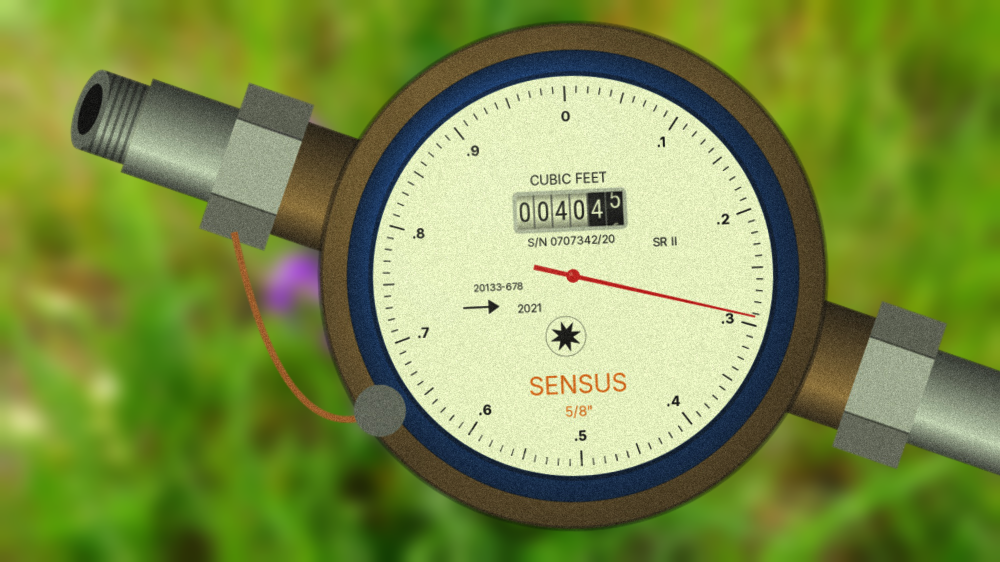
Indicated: 4045.29ft³
